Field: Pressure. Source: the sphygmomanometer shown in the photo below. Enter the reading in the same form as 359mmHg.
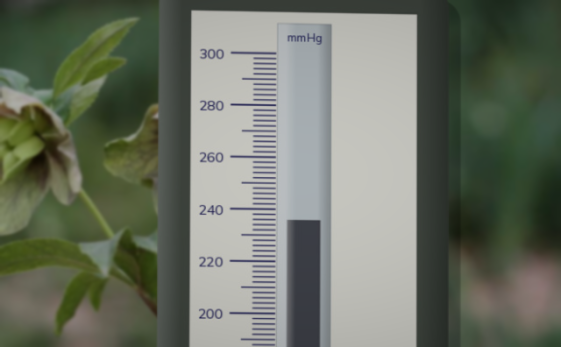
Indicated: 236mmHg
